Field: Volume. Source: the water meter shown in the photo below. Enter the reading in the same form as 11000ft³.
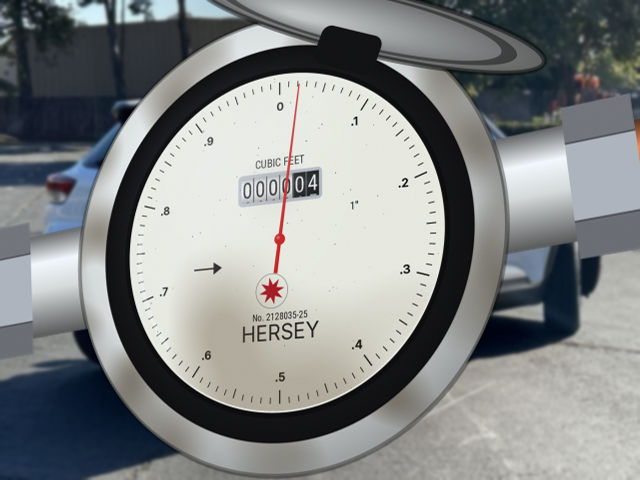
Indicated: 4.02ft³
